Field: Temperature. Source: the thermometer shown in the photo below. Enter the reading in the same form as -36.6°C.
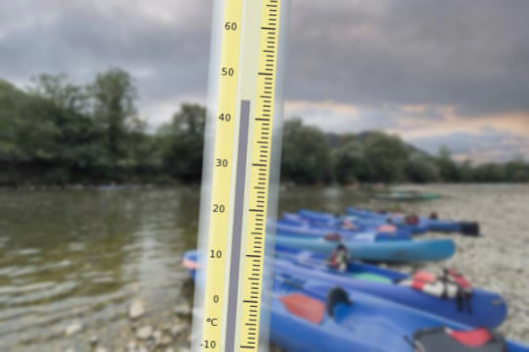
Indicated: 44°C
